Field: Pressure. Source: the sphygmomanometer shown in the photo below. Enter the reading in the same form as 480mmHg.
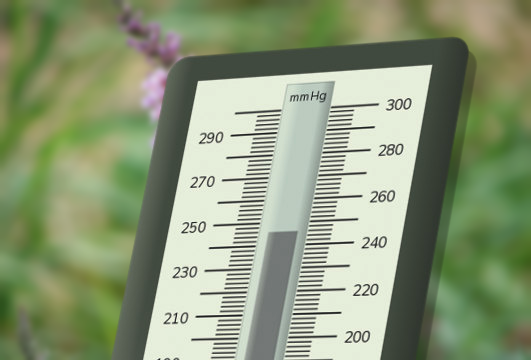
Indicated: 246mmHg
